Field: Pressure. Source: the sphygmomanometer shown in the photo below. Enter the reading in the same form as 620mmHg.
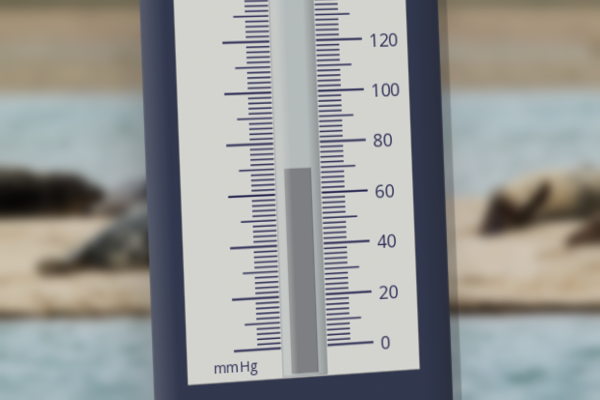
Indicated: 70mmHg
